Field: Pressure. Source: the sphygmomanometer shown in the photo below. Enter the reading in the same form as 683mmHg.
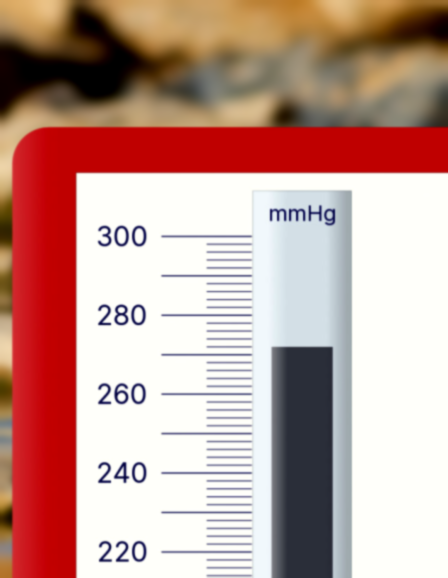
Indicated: 272mmHg
